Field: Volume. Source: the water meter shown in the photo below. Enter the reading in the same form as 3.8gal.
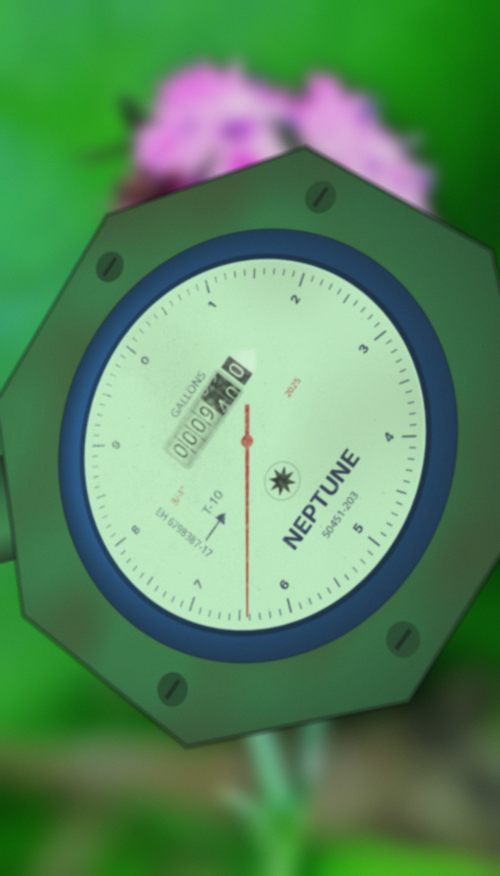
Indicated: 9396.4gal
